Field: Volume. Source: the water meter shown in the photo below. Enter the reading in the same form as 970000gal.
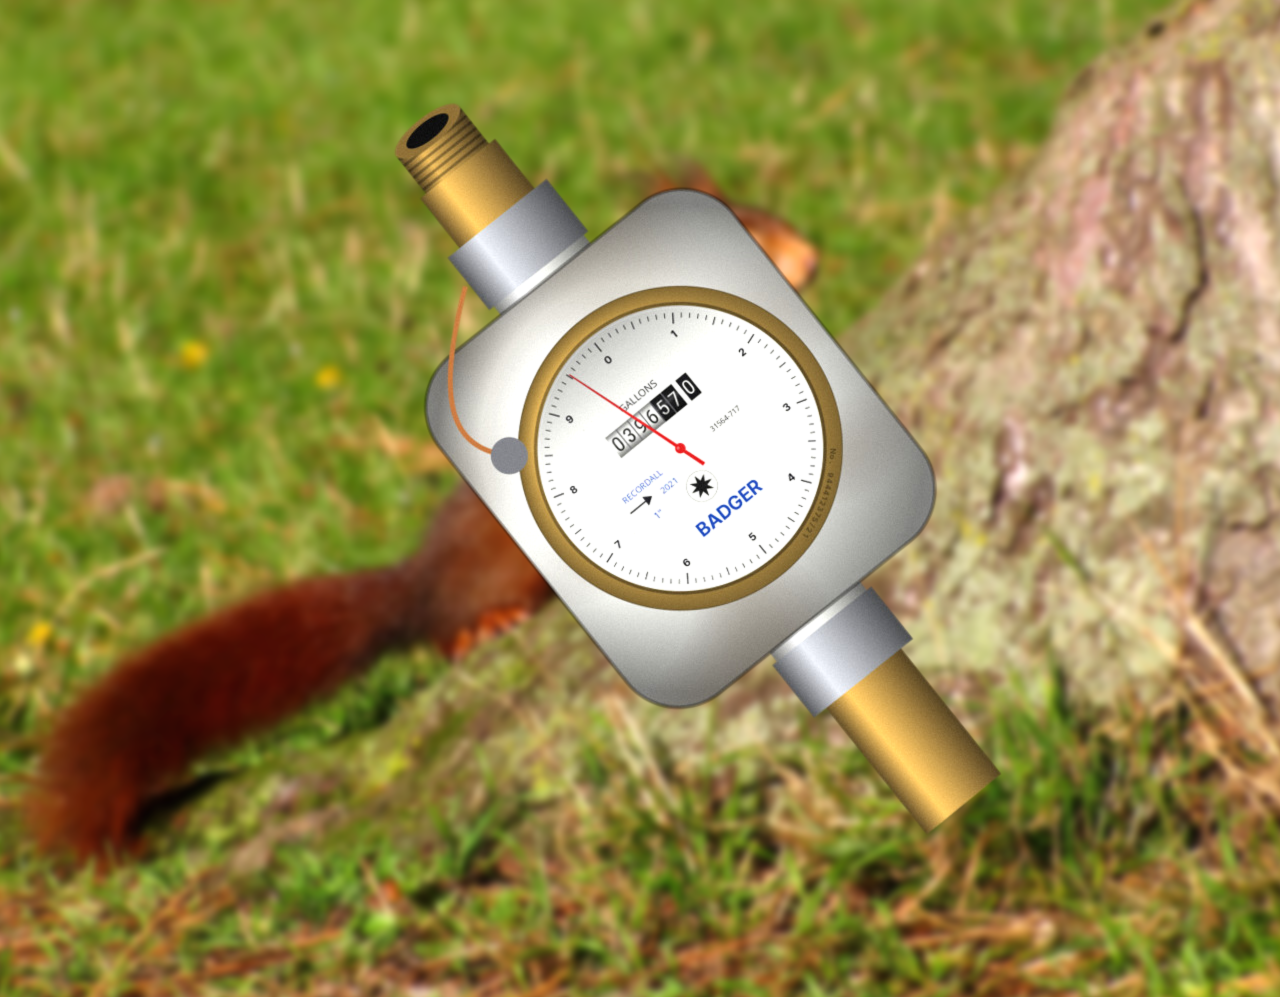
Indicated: 396569.5gal
